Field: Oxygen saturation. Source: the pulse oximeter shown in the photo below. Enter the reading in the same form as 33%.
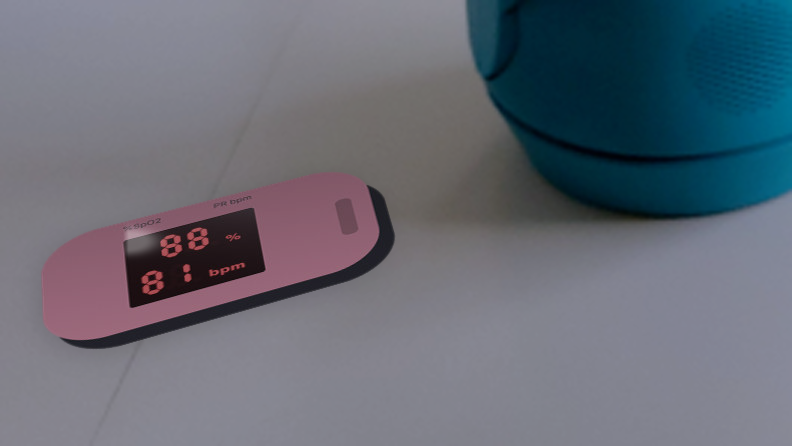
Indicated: 88%
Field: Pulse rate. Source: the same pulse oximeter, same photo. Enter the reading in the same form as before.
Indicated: 81bpm
